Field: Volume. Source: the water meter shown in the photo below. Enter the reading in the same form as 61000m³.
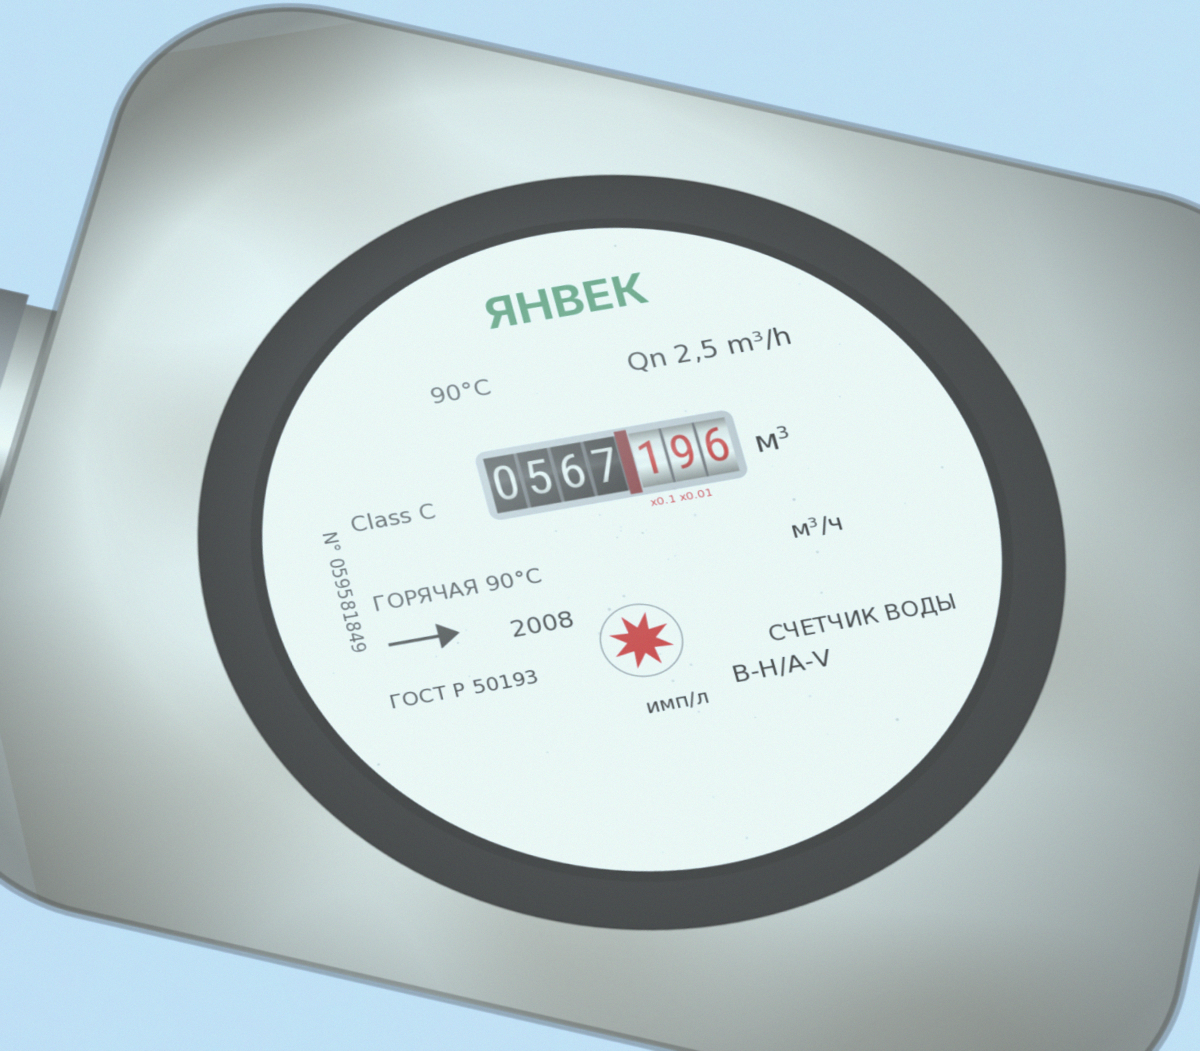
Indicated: 567.196m³
